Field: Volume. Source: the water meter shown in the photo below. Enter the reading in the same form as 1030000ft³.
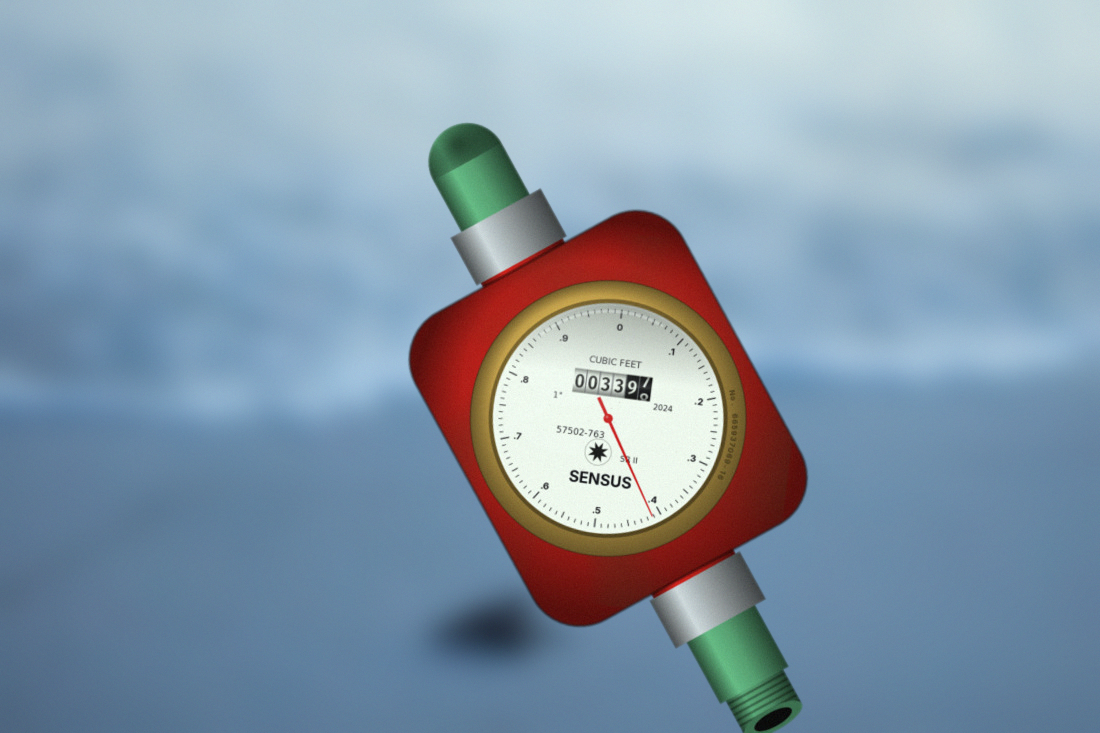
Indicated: 3397.41ft³
